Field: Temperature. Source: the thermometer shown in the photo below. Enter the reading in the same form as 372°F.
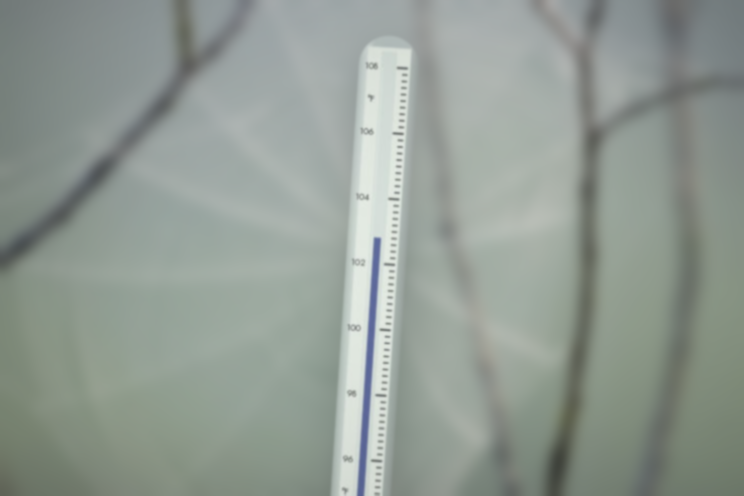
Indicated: 102.8°F
